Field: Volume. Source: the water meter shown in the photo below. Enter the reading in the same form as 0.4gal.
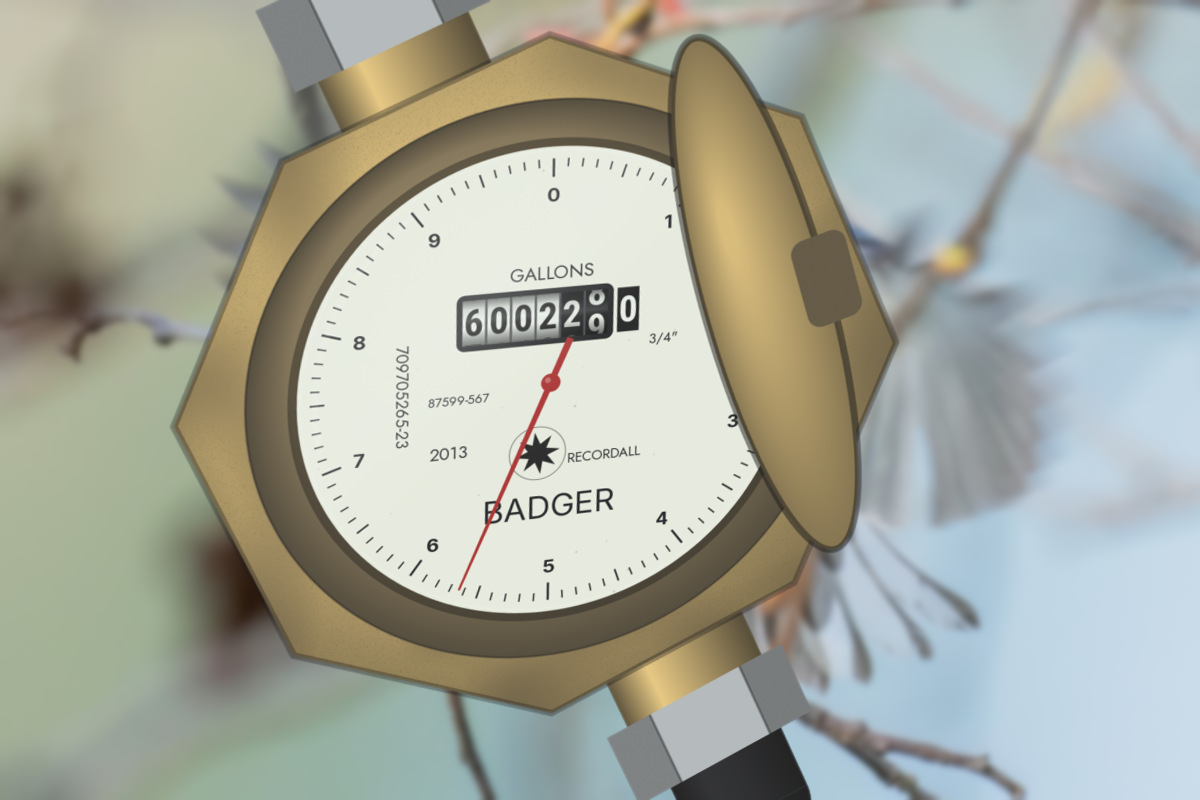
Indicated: 6002285.6gal
